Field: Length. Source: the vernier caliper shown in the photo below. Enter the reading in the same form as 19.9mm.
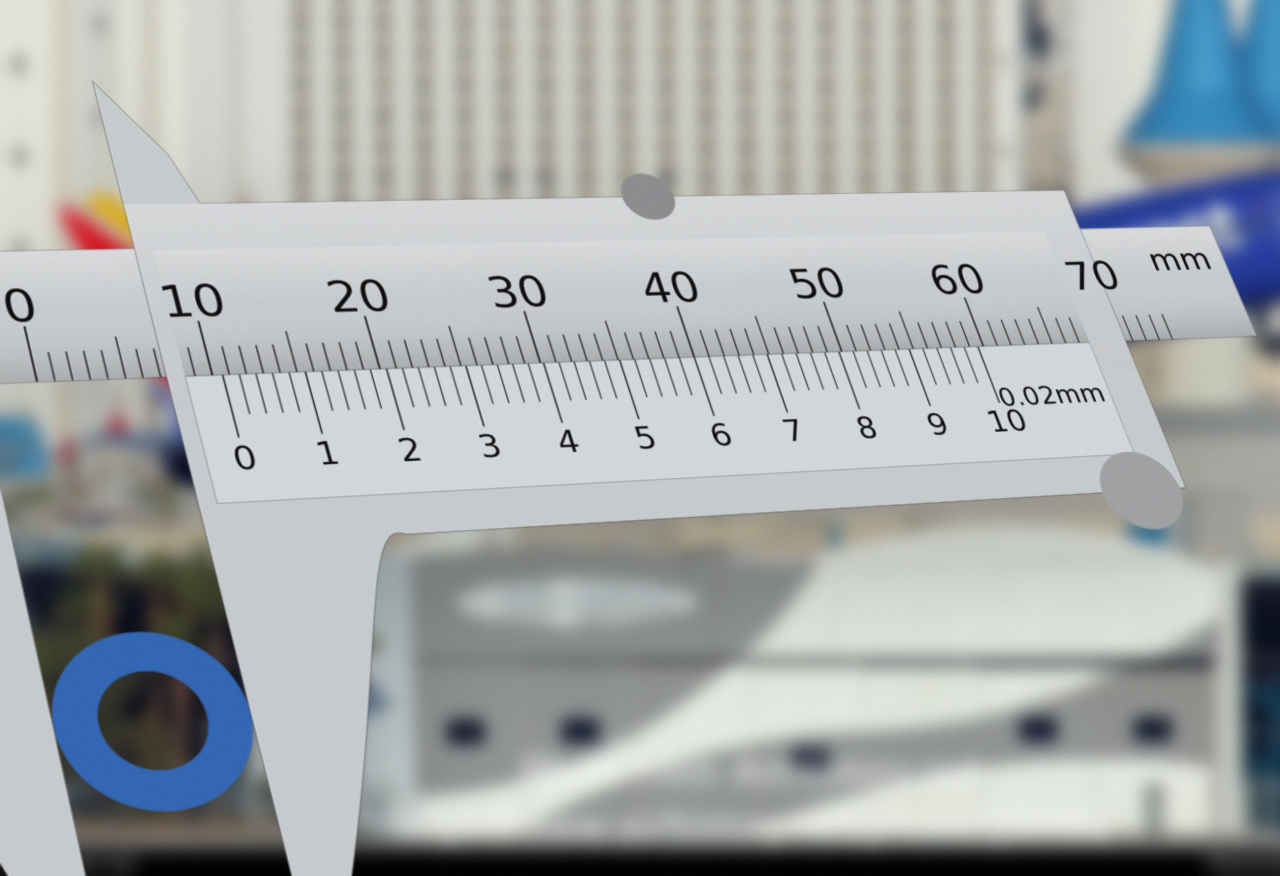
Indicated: 10.6mm
